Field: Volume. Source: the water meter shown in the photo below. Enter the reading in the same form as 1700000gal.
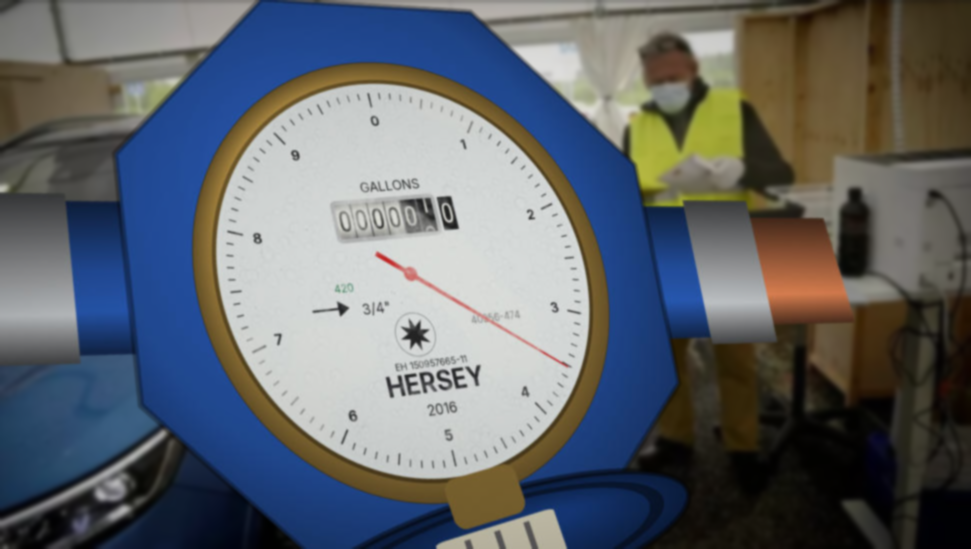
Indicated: 13.5gal
